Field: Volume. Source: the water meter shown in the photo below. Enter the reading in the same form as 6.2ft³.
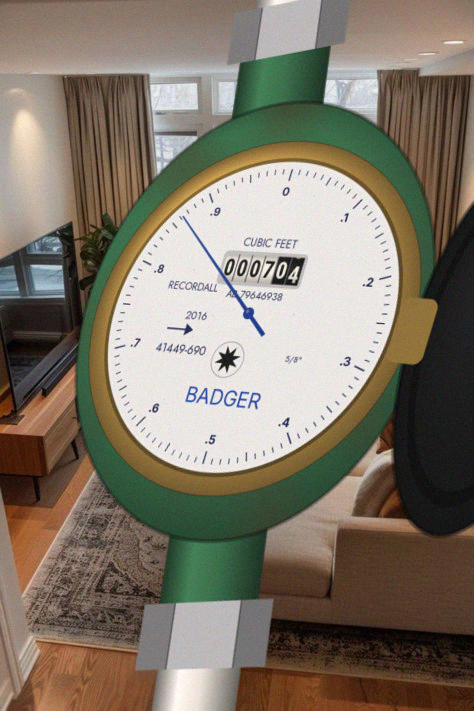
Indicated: 703.86ft³
